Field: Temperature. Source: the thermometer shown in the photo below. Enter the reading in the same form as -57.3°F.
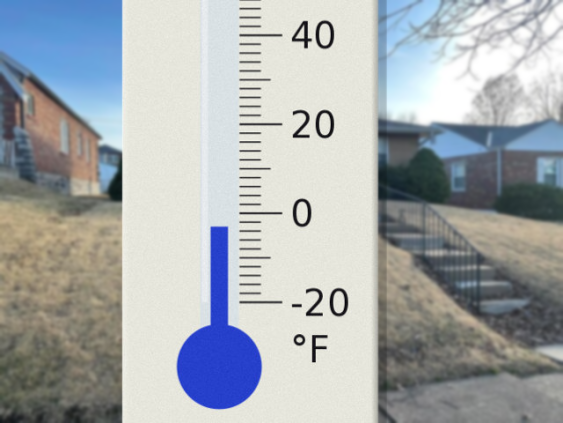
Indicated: -3°F
